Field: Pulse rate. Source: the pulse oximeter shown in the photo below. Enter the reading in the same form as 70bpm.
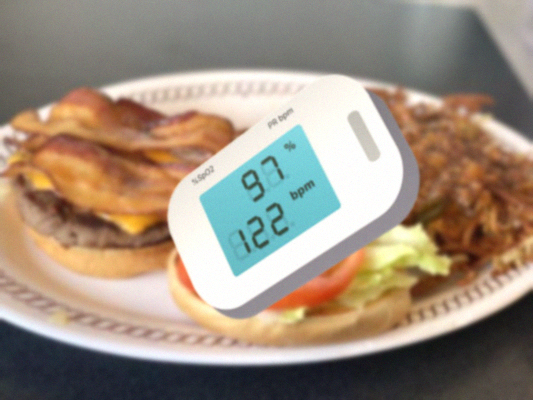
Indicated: 122bpm
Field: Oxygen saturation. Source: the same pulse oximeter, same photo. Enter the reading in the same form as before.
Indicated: 97%
